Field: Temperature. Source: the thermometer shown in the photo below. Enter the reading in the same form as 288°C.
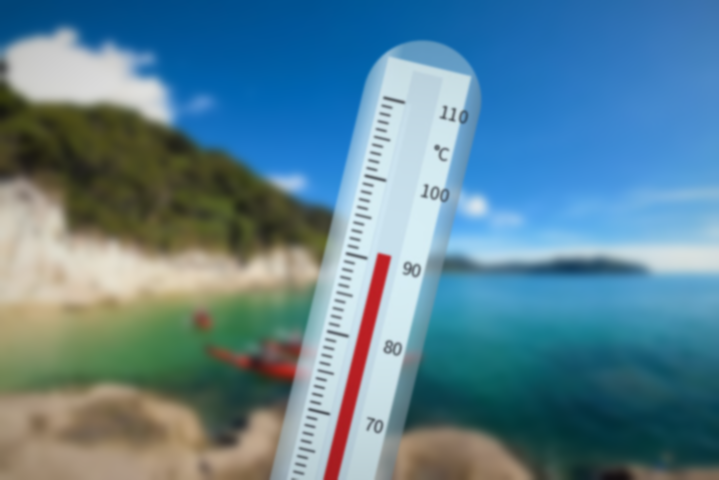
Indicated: 91°C
